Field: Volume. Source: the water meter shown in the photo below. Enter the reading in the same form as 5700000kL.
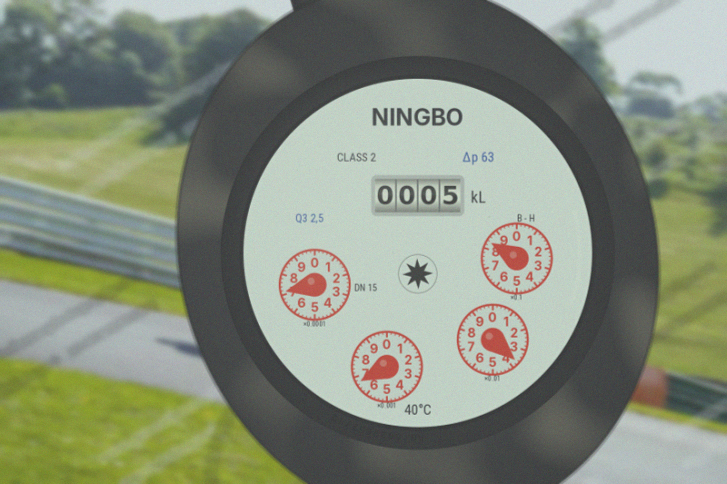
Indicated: 5.8367kL
